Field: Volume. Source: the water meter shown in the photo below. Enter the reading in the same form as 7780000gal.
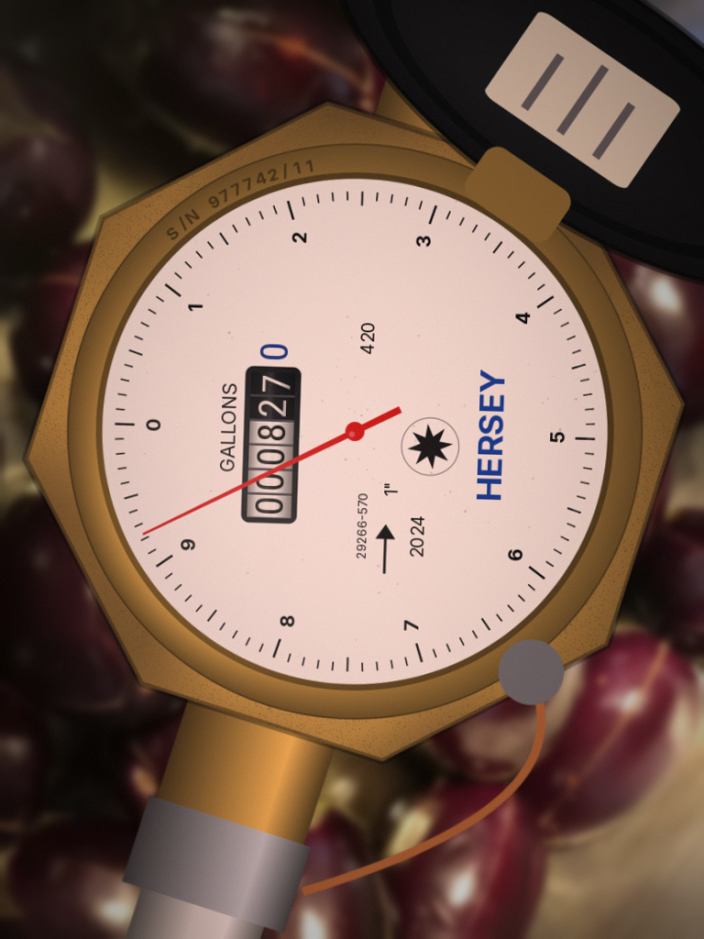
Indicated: 8269.2gal
